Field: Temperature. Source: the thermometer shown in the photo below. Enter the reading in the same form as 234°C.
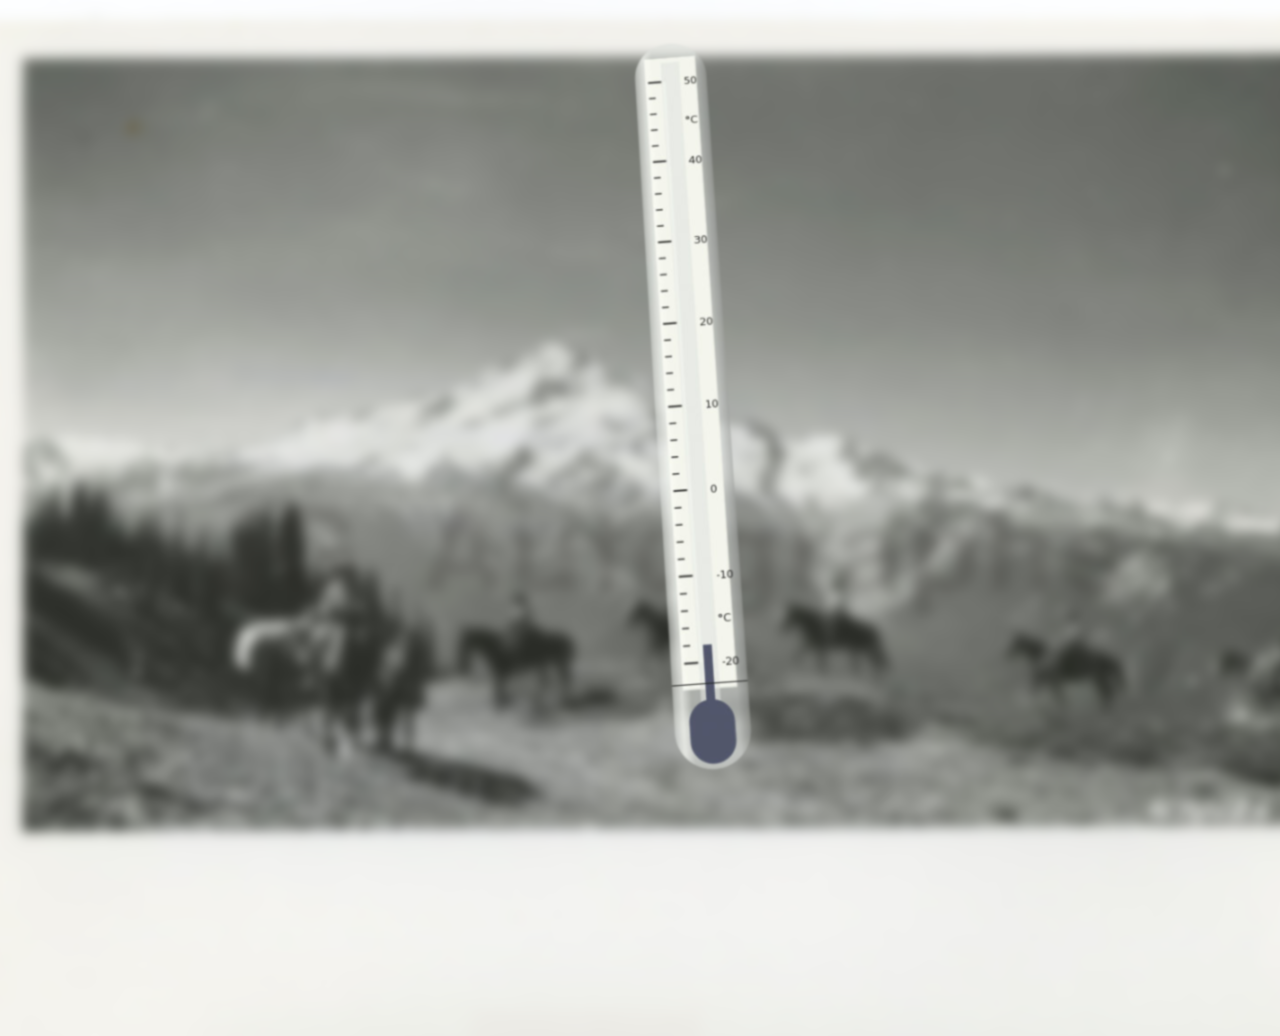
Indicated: -18°C
